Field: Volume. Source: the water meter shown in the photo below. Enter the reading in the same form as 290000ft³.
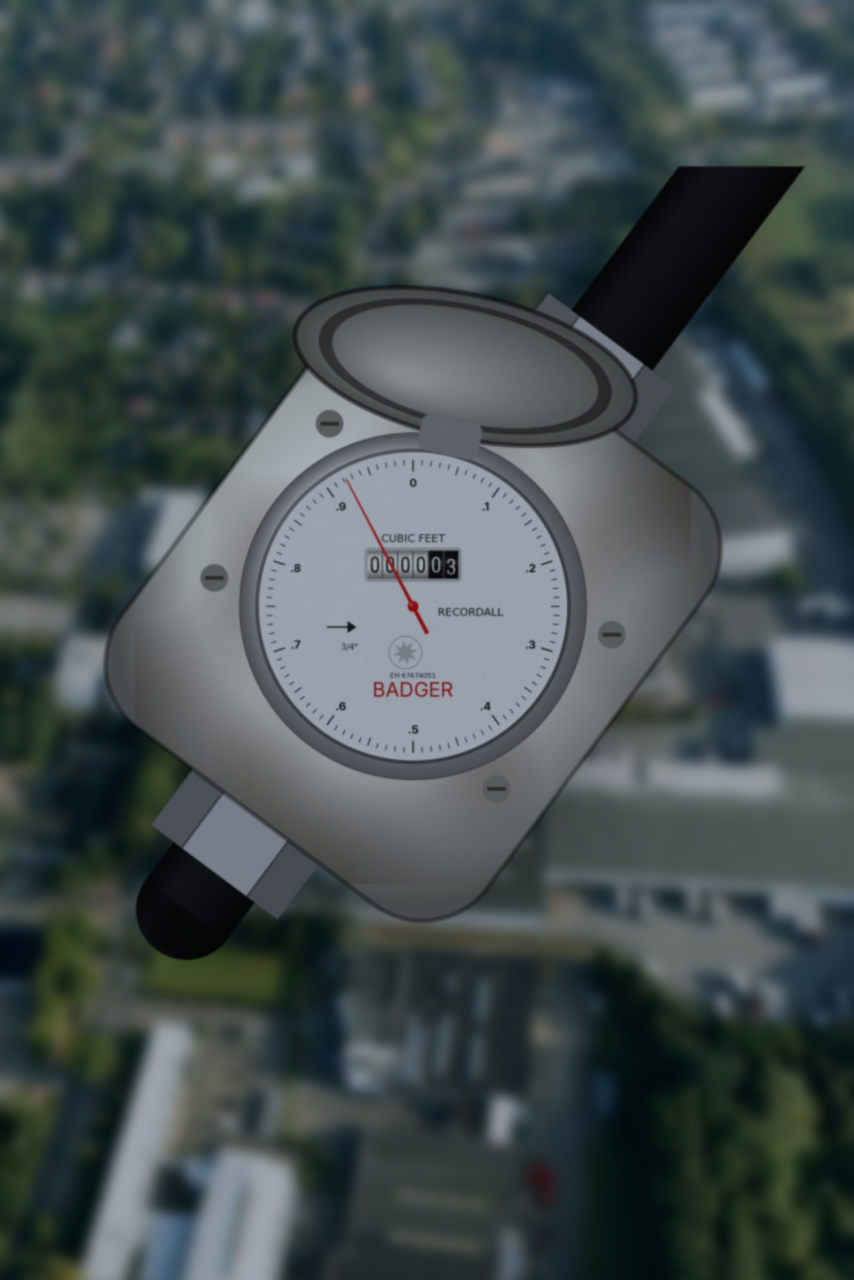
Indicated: 2.92ft³
